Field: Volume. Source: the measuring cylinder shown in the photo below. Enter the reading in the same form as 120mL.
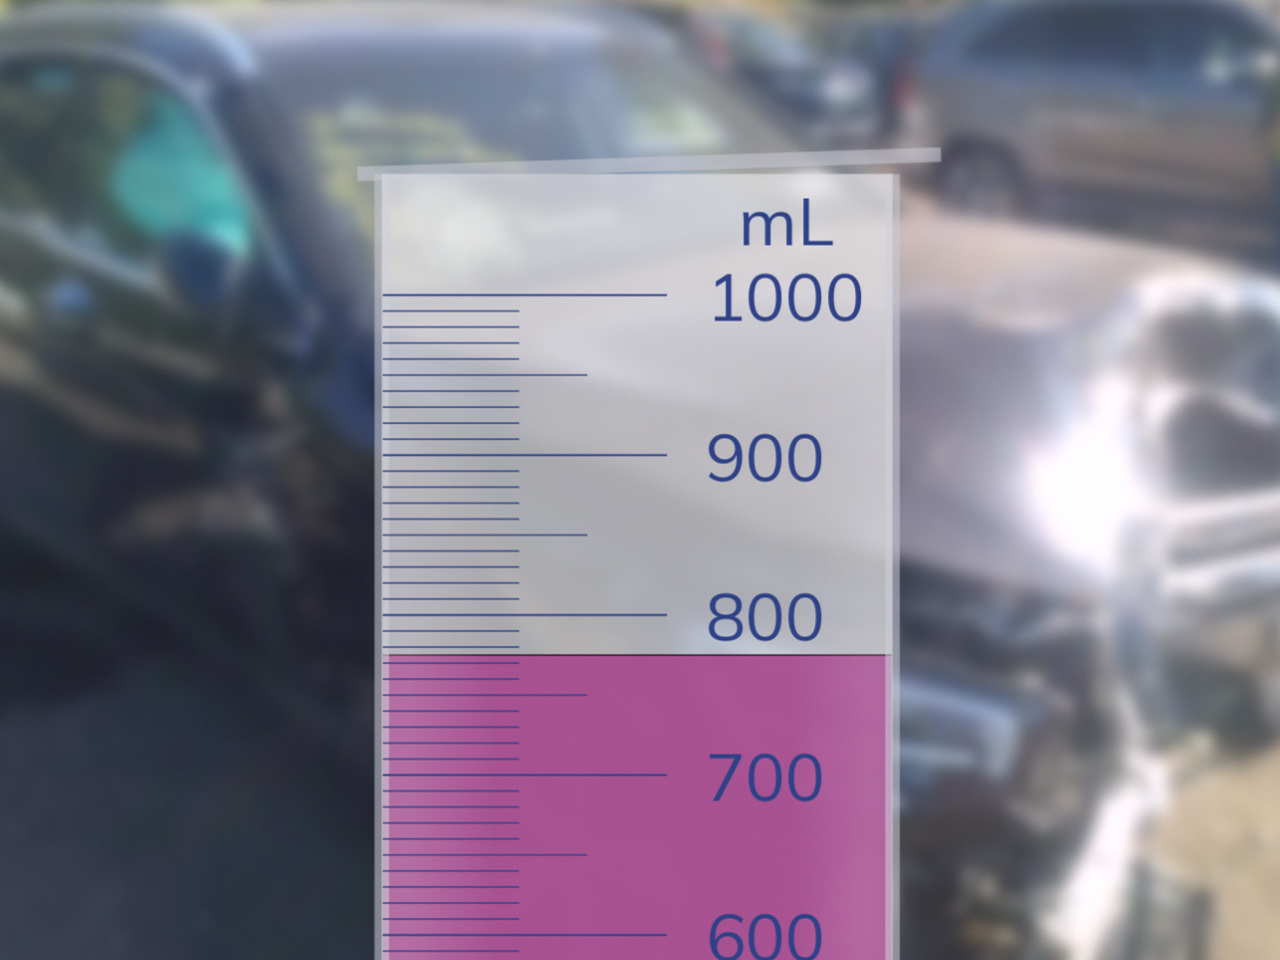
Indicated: 775mL
